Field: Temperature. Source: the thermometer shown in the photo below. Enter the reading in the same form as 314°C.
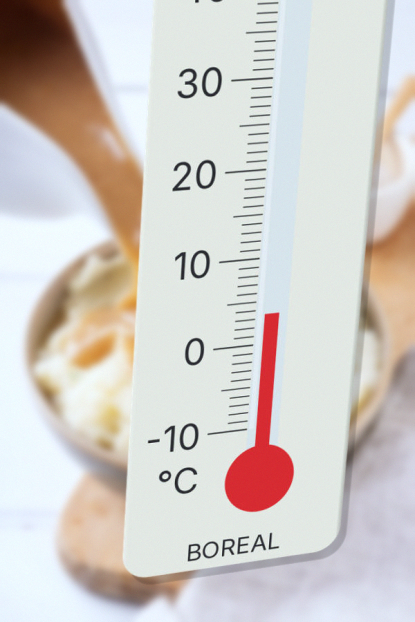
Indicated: 3.5°C
